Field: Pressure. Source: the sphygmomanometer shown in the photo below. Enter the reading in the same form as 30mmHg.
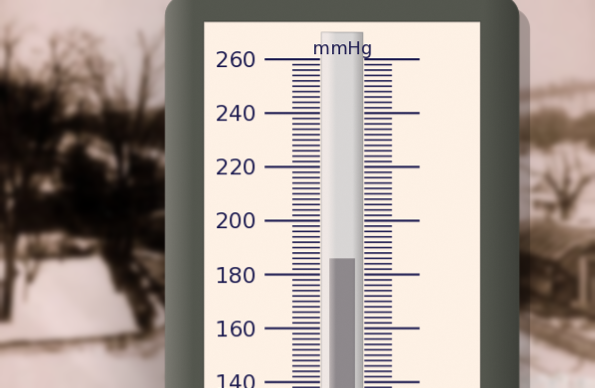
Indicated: 186mmHg
